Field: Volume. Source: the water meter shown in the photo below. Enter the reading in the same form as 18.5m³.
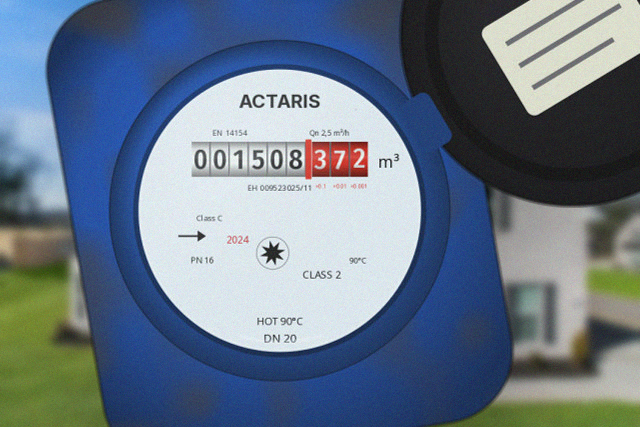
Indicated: 1508.372m³
